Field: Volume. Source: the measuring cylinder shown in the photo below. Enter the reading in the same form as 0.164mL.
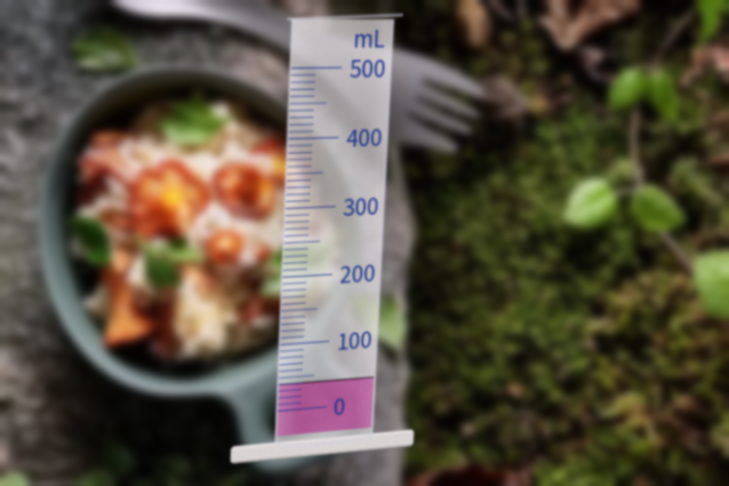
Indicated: 40mL
